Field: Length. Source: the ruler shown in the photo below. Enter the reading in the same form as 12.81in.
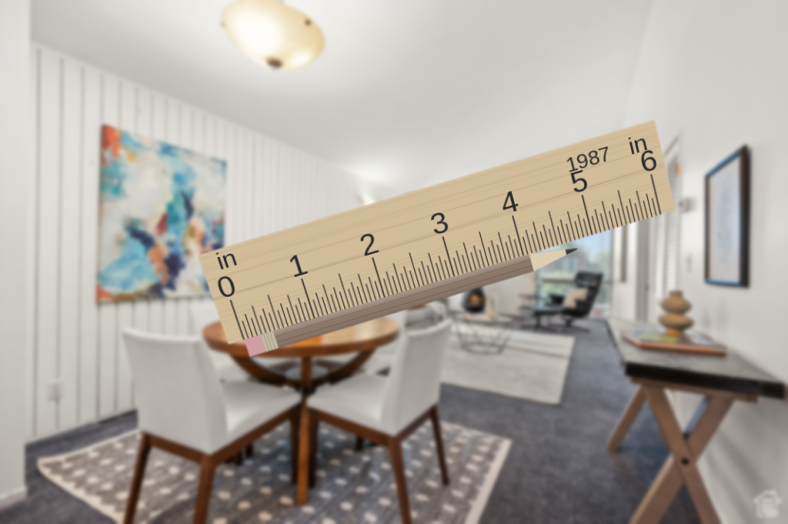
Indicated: 4.75in
